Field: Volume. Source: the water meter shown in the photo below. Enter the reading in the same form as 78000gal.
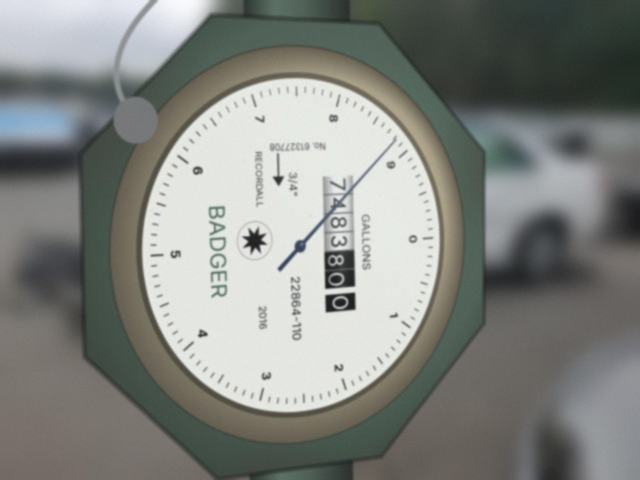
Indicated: 7483798.8gal
